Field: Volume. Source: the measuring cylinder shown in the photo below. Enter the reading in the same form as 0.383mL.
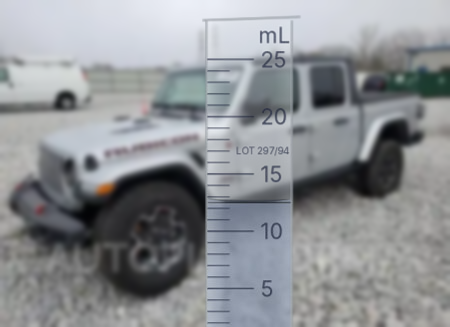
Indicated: 12.5mL
